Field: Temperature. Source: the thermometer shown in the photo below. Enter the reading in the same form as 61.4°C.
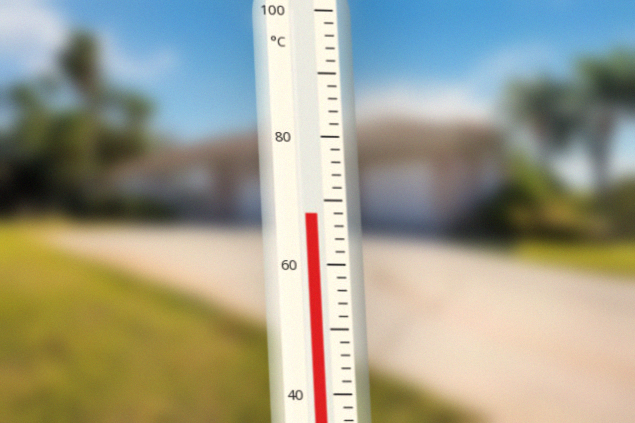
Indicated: 68°C
